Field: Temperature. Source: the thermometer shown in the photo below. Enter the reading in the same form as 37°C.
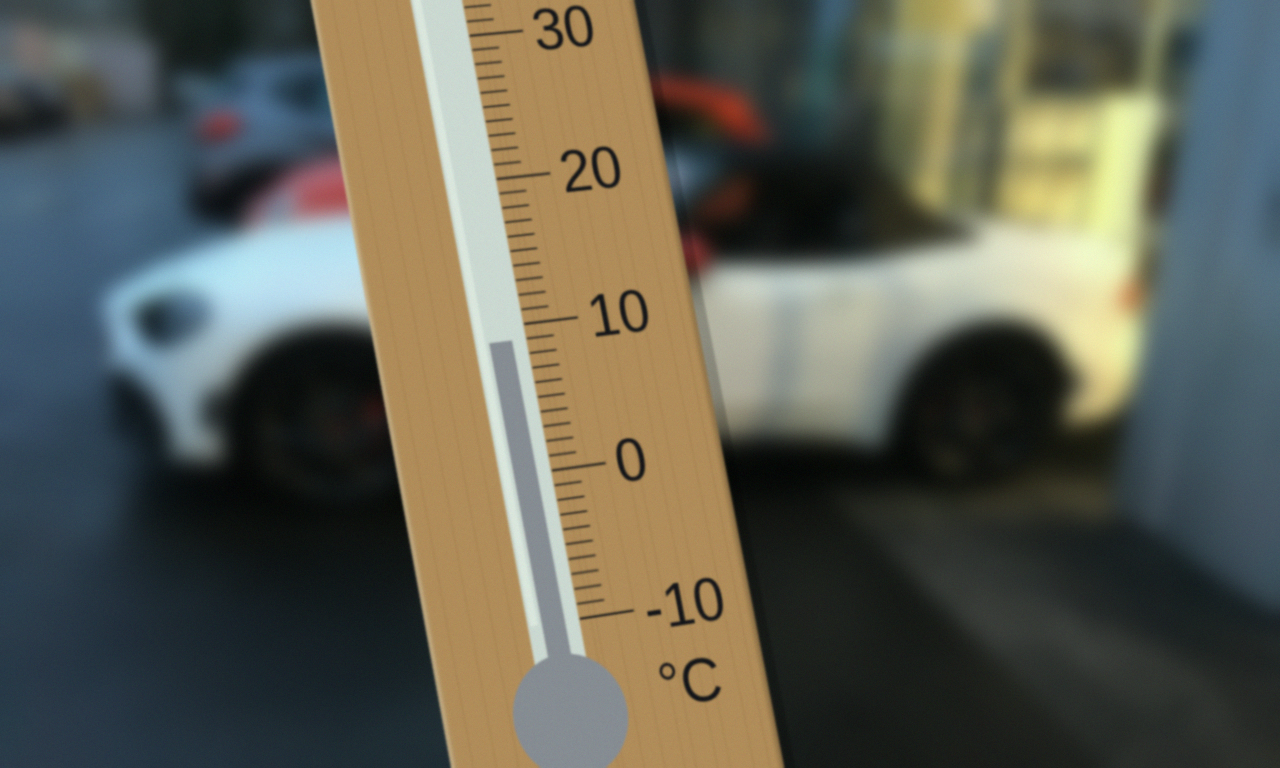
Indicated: 9°C
